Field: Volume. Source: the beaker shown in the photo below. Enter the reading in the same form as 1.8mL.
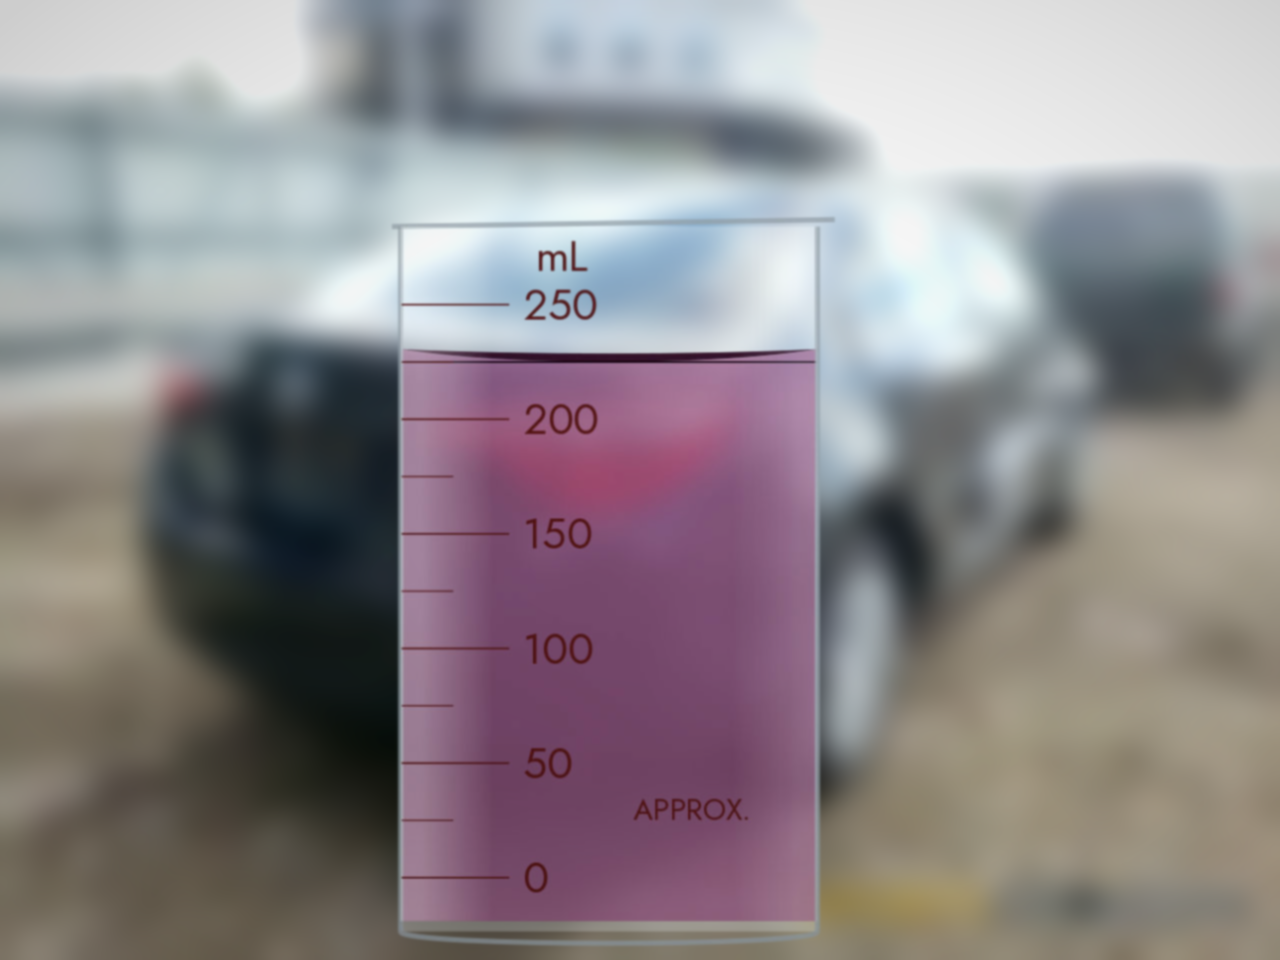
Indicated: 225mL
